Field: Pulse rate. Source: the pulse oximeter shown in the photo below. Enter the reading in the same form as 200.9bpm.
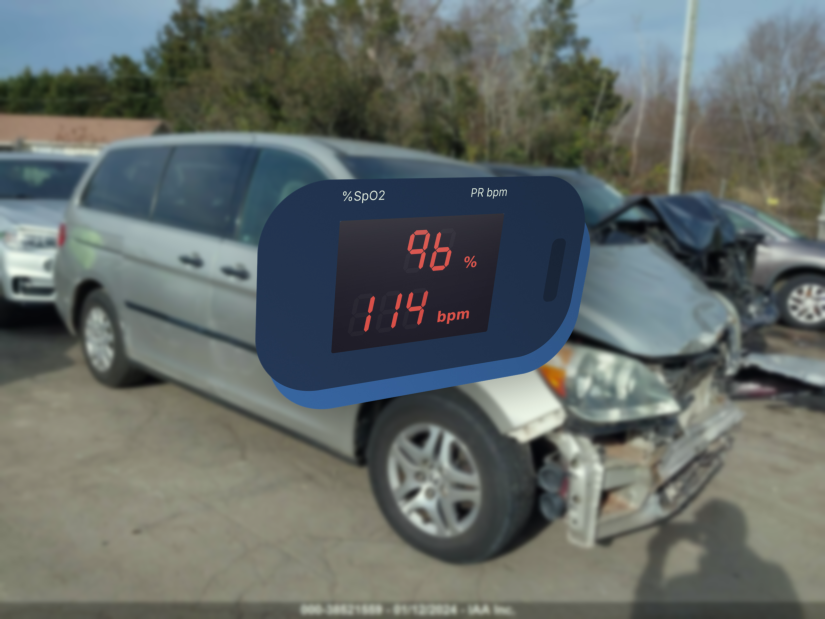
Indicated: 114bpm
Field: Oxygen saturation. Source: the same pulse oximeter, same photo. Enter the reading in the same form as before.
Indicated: 96%
